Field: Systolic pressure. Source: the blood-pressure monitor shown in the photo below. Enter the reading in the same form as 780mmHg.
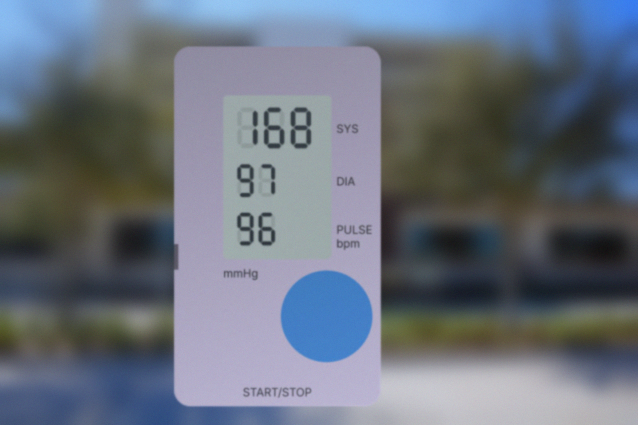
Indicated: 168mmHg
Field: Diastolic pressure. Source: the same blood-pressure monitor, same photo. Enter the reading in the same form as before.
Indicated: 97mmHg
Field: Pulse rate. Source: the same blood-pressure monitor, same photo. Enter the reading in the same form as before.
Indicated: 96bpm
